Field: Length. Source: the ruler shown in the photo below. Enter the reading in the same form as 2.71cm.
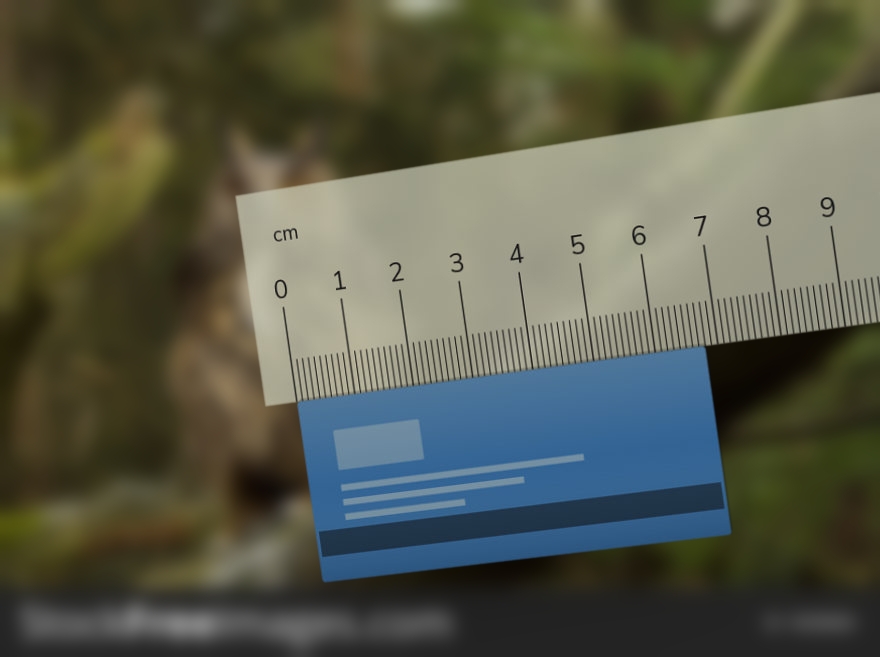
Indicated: 6.8cm
